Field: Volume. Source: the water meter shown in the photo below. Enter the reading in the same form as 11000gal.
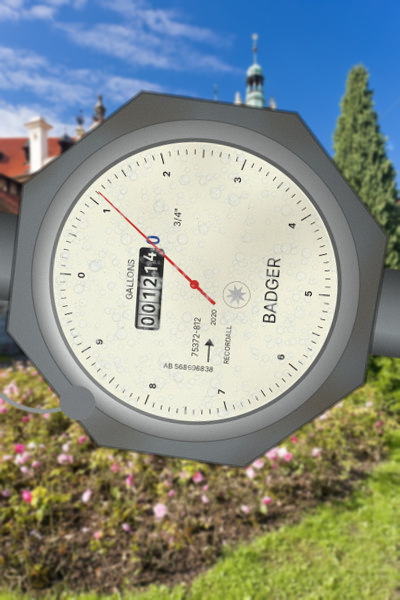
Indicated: 12141.1gal
